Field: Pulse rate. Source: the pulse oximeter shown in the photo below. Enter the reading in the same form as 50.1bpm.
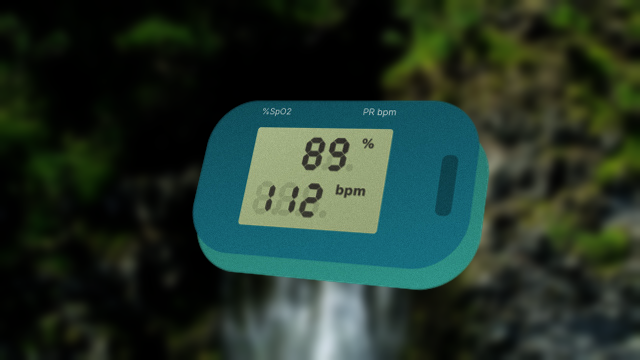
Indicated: 112bpm
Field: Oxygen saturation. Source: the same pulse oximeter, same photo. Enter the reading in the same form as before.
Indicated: 89%
